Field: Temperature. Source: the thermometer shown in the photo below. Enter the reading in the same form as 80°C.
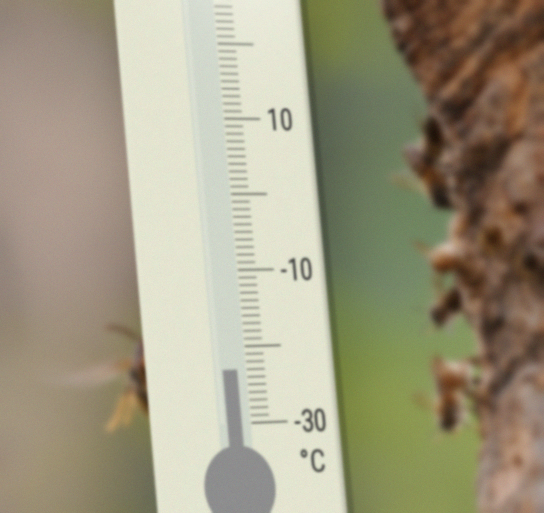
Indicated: -23°C
